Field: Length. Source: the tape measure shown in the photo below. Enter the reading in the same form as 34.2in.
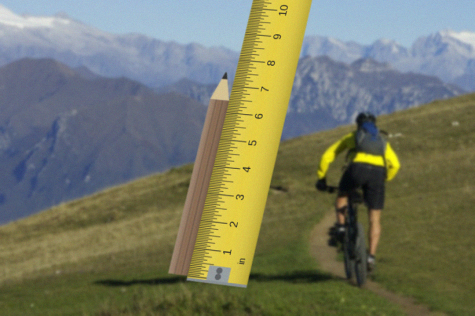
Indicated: 7.5in
